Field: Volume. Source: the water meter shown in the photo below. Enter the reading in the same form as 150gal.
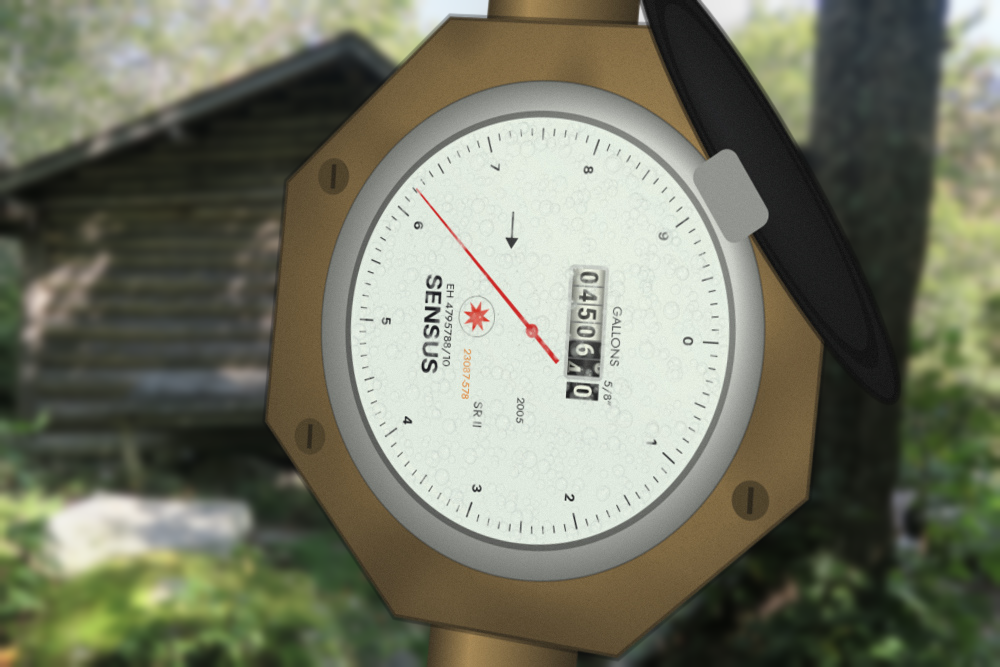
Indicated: 450636.2gal
